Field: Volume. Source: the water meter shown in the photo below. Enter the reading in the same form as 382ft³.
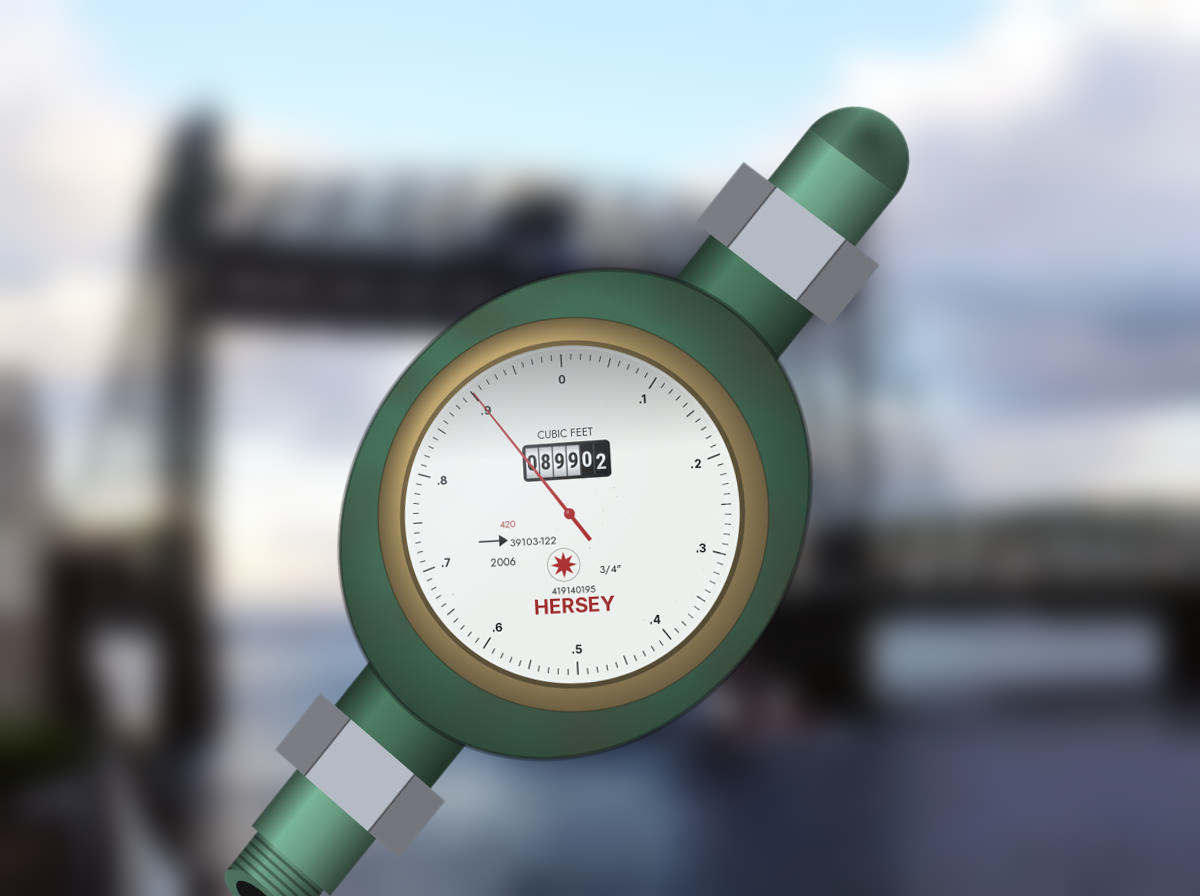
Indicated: 89901.90ft³
